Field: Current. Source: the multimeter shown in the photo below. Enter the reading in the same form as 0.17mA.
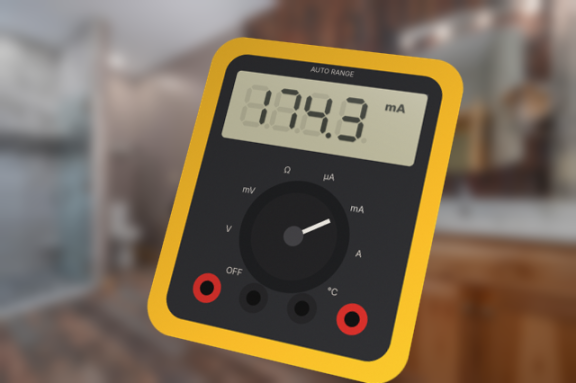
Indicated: 174.3mA
